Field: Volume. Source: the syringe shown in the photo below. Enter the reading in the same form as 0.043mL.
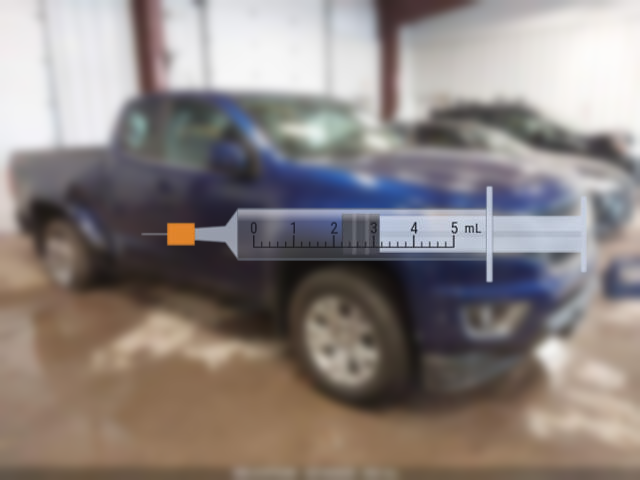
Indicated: 2.2mL
